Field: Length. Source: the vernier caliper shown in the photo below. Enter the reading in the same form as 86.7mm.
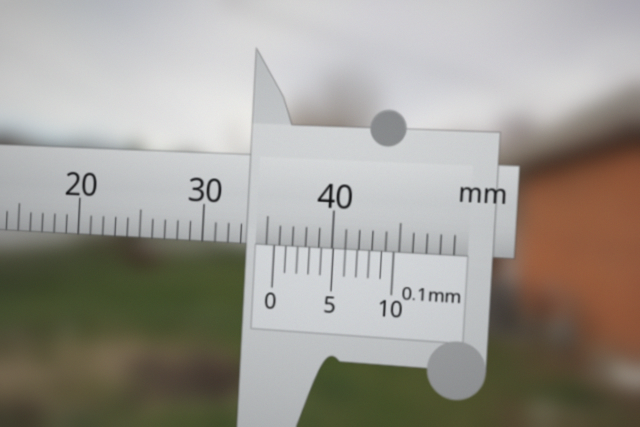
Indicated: 35.6mm
